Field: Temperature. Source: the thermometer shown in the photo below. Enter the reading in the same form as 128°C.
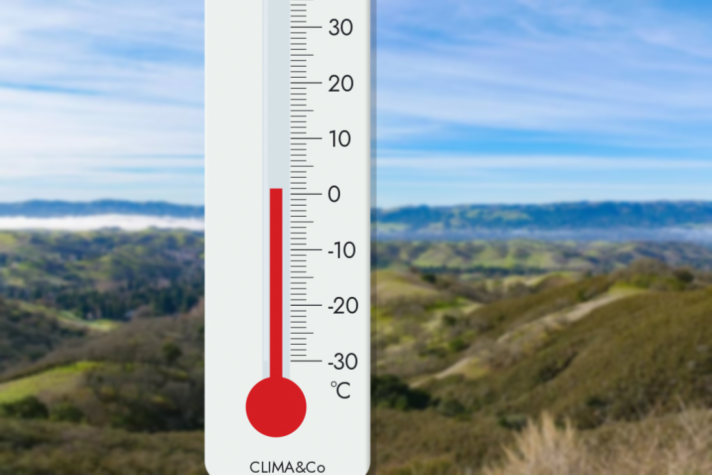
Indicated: 1°C
